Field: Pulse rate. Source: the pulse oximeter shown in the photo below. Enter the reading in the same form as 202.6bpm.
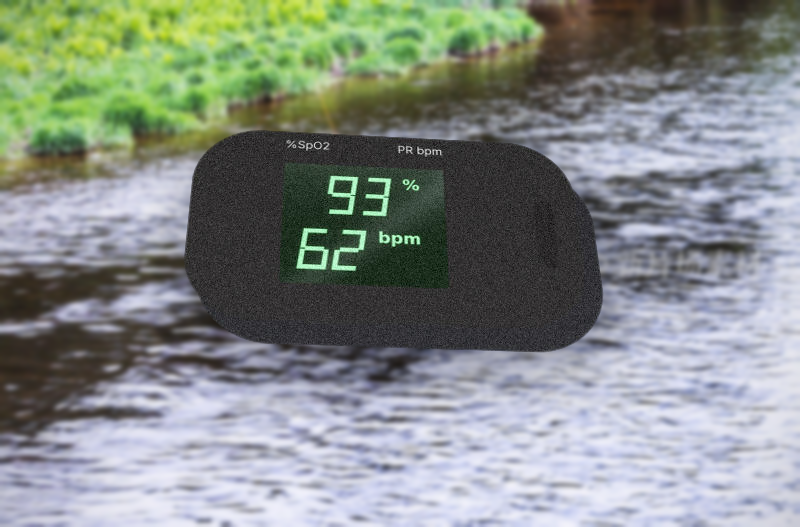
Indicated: 62bpm
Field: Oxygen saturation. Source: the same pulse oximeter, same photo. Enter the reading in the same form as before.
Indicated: 93%
